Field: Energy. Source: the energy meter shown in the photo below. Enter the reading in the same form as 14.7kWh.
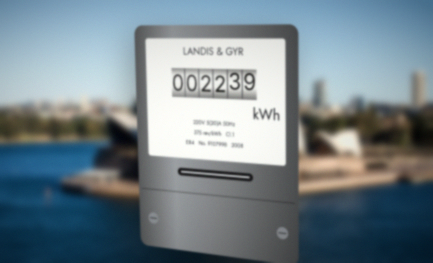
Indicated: 2239kWh
